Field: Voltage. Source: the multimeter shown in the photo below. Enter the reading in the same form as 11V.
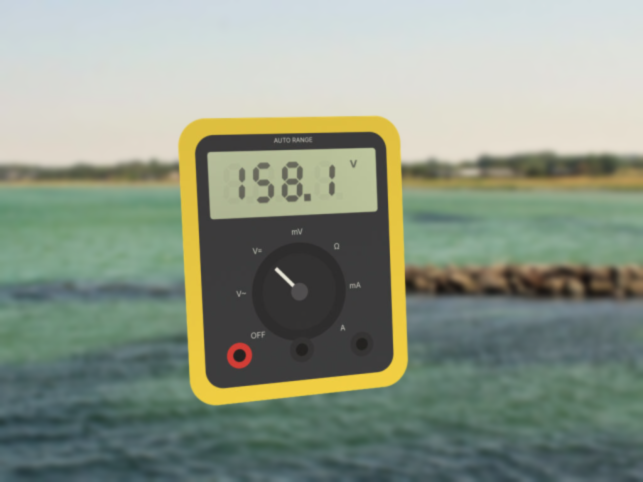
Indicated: 158.1V
